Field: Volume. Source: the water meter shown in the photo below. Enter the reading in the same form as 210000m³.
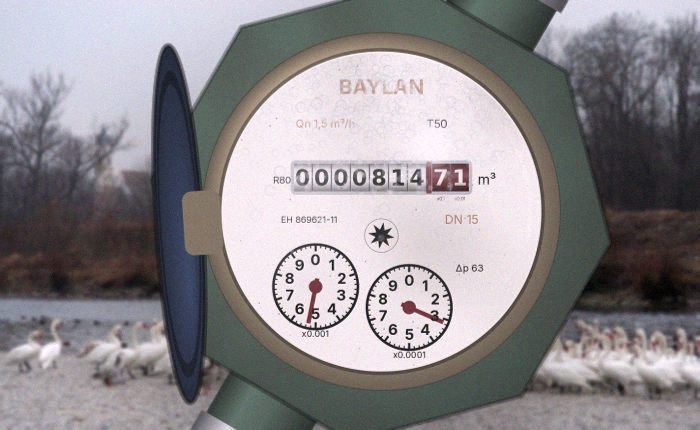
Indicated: 814.7153m³
